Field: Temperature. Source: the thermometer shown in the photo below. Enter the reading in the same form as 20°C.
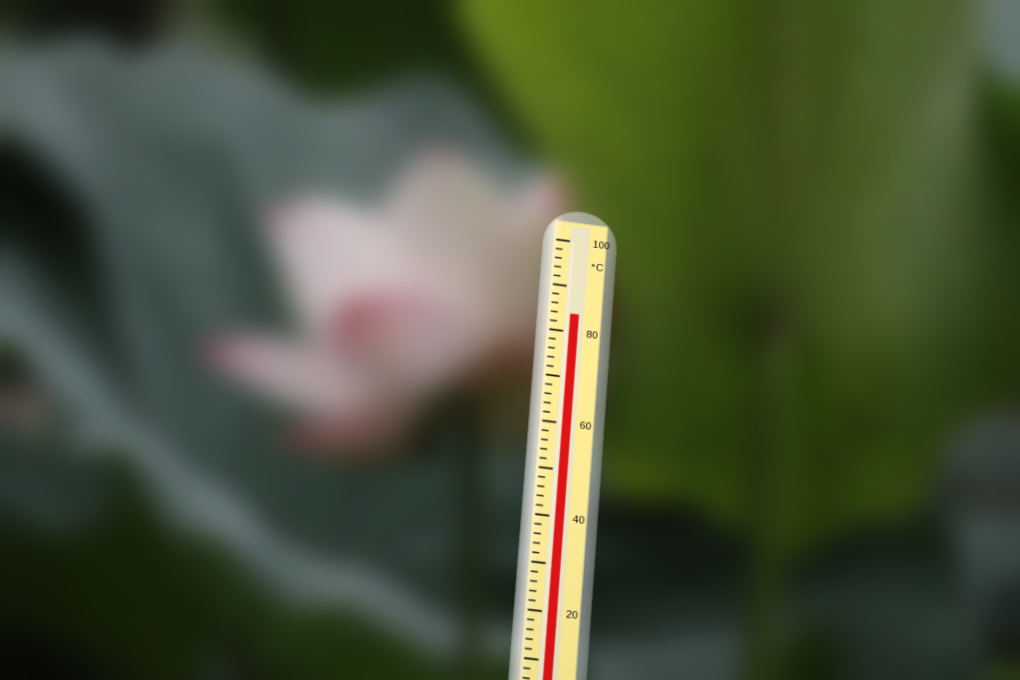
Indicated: 84°C
